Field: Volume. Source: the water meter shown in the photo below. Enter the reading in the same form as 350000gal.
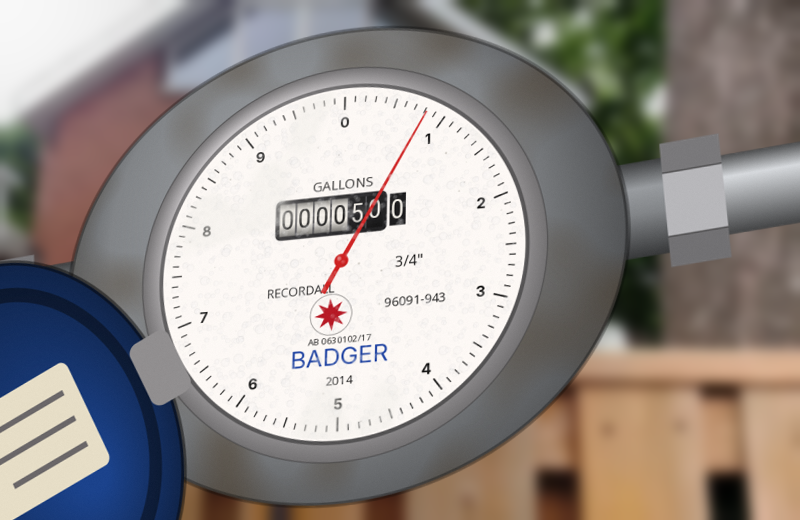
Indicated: 500.8gal
